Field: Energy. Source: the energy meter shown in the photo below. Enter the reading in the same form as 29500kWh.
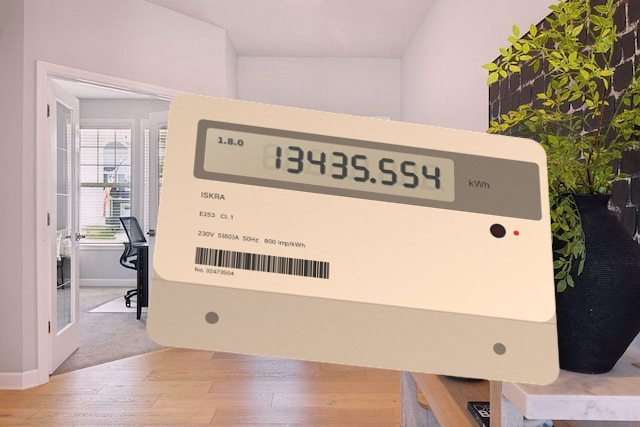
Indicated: 13435.554kWh
